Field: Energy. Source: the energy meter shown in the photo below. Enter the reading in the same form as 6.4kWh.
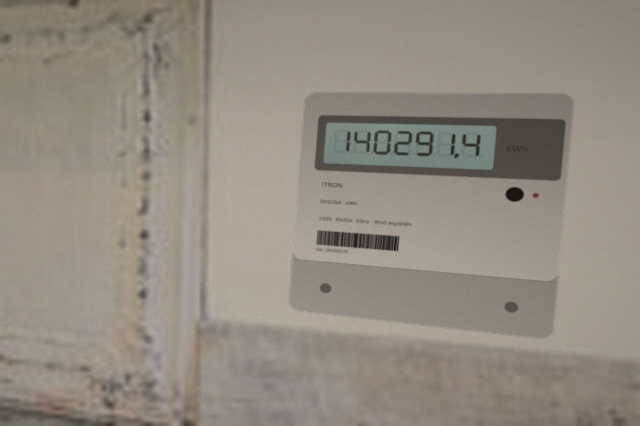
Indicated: 140291.4kWh
